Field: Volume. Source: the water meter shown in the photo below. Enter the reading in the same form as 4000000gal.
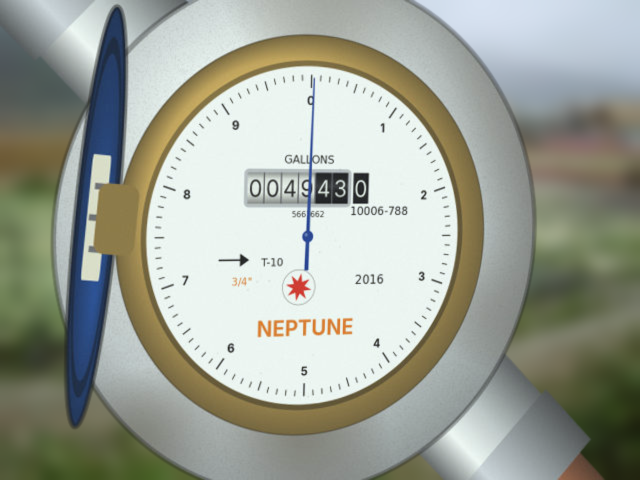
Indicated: 49430.0gal
